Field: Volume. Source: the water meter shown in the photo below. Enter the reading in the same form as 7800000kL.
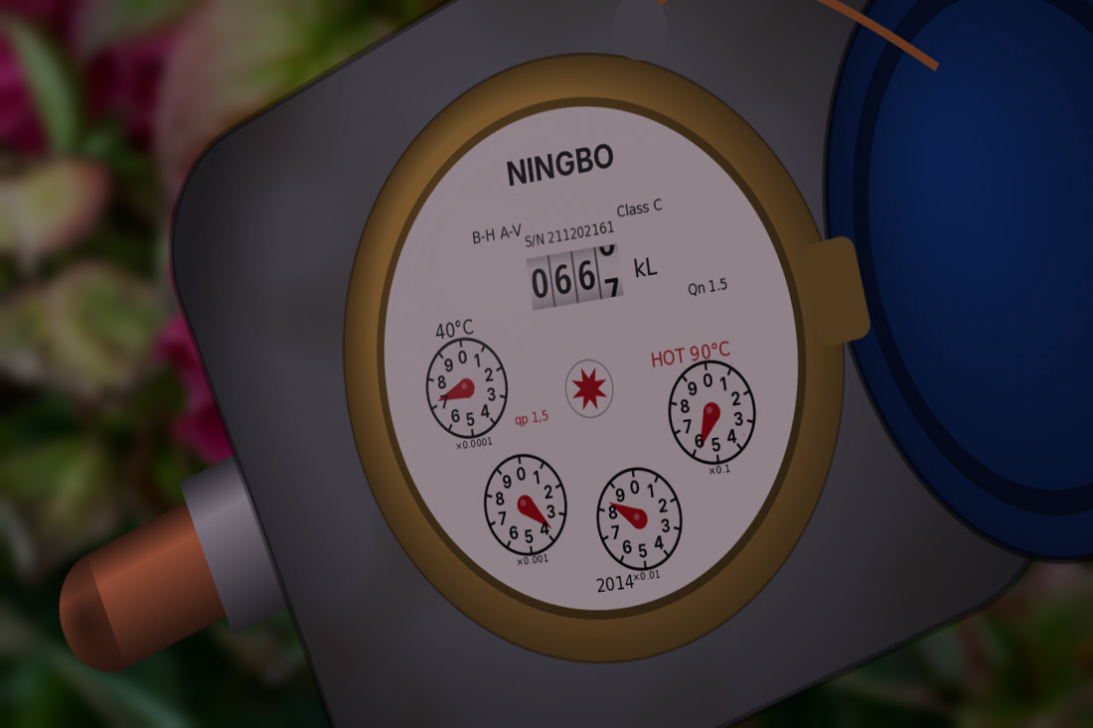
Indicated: 666.5837kL
